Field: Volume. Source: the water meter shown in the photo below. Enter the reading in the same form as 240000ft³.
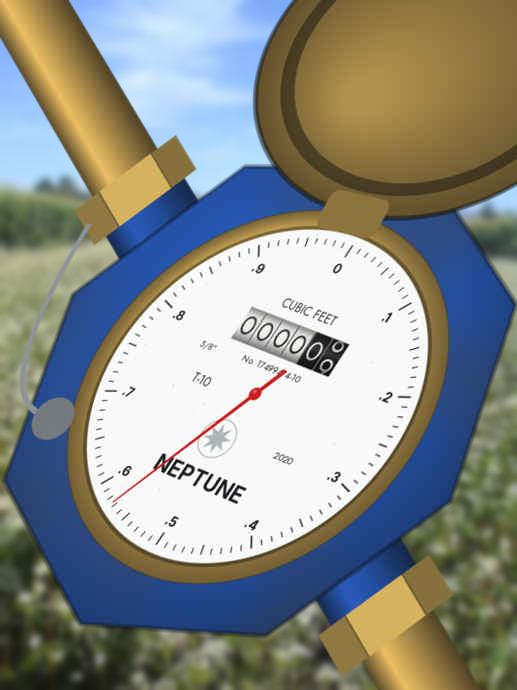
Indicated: 8.57ft³
